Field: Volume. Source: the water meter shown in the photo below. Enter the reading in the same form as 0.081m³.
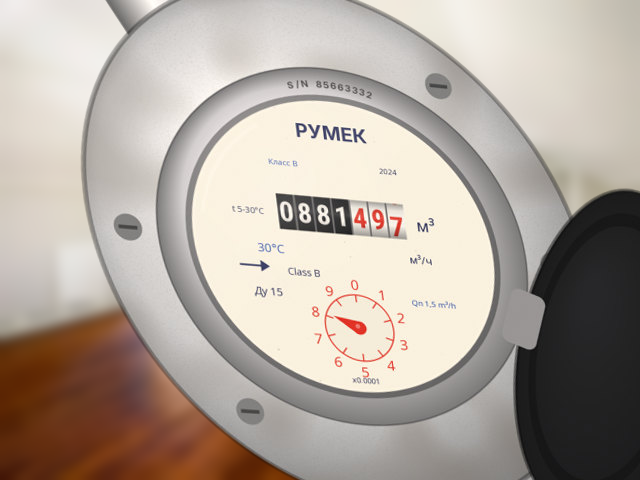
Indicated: 881.4968m³
